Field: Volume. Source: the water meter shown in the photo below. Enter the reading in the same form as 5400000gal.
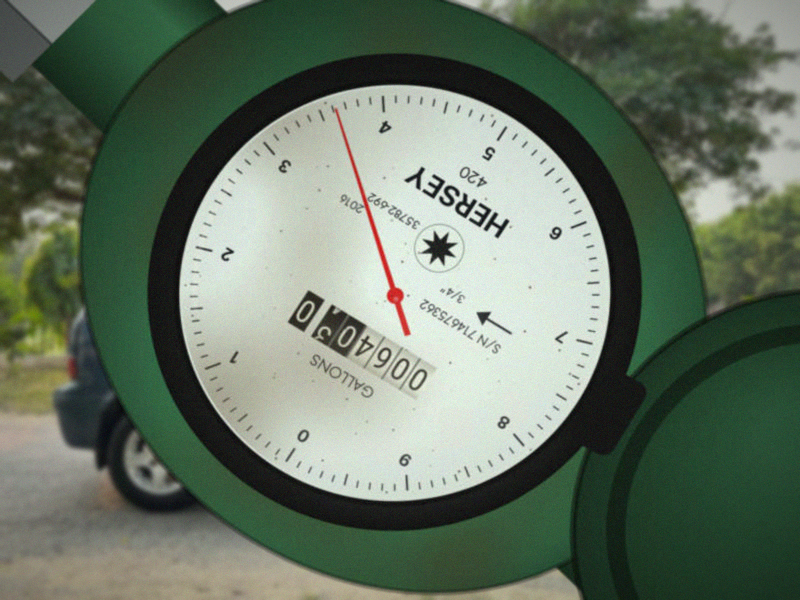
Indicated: 64033.6gal
